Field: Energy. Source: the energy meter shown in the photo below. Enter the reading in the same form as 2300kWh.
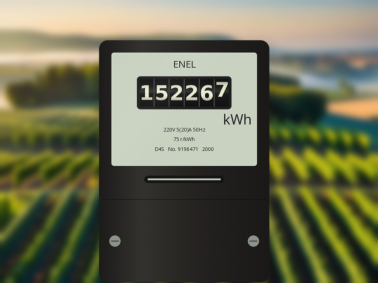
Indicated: 152267kWh
